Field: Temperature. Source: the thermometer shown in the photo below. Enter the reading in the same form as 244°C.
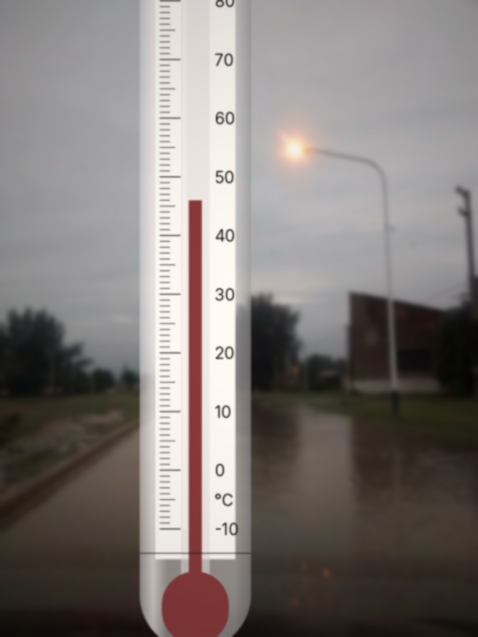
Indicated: 46°C
